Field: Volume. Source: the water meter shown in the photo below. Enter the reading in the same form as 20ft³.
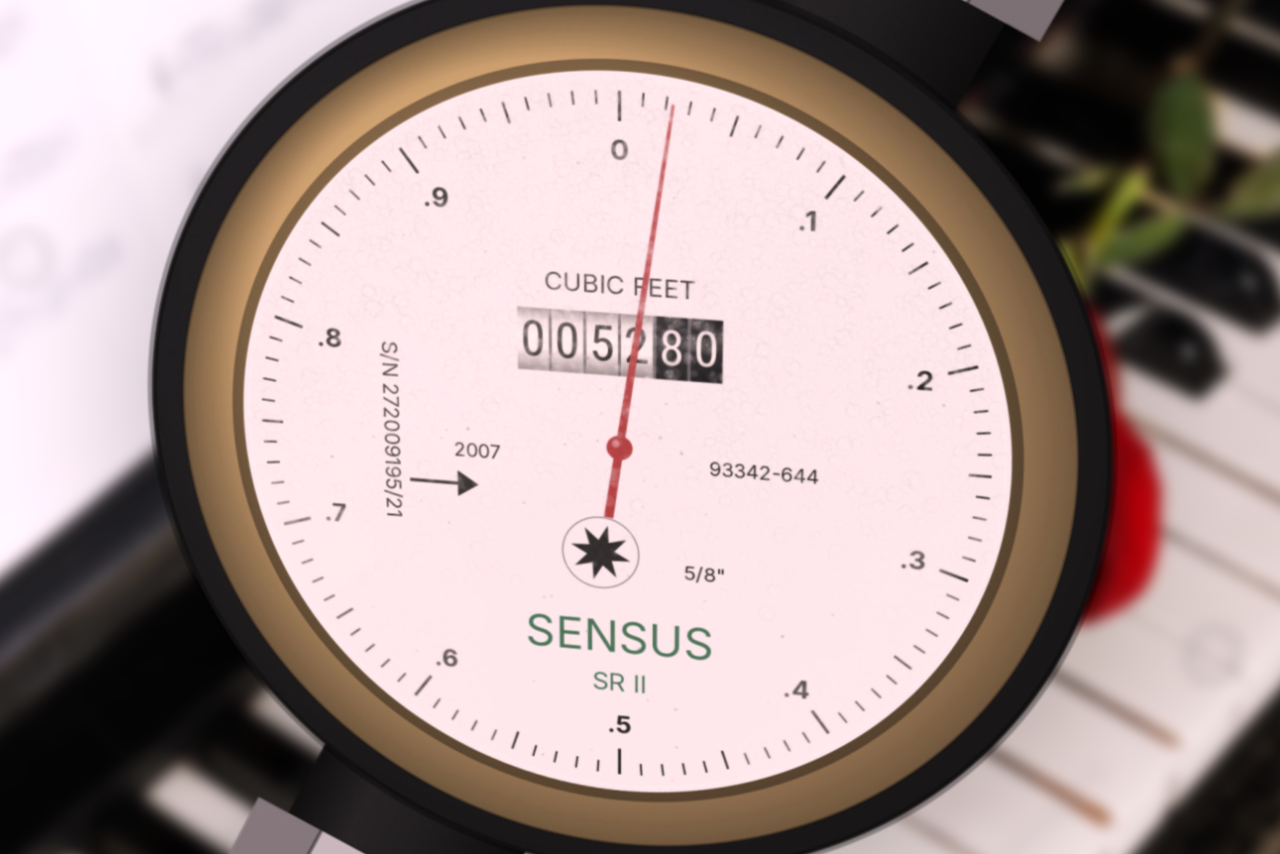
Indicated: 5280.02ft³
